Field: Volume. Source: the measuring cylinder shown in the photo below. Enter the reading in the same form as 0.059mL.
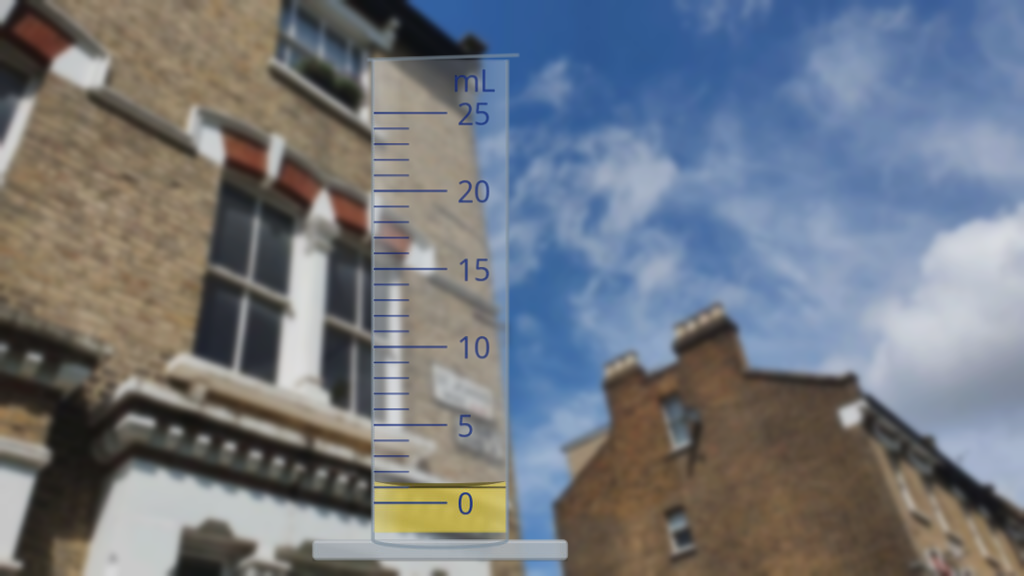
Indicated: 1mL
